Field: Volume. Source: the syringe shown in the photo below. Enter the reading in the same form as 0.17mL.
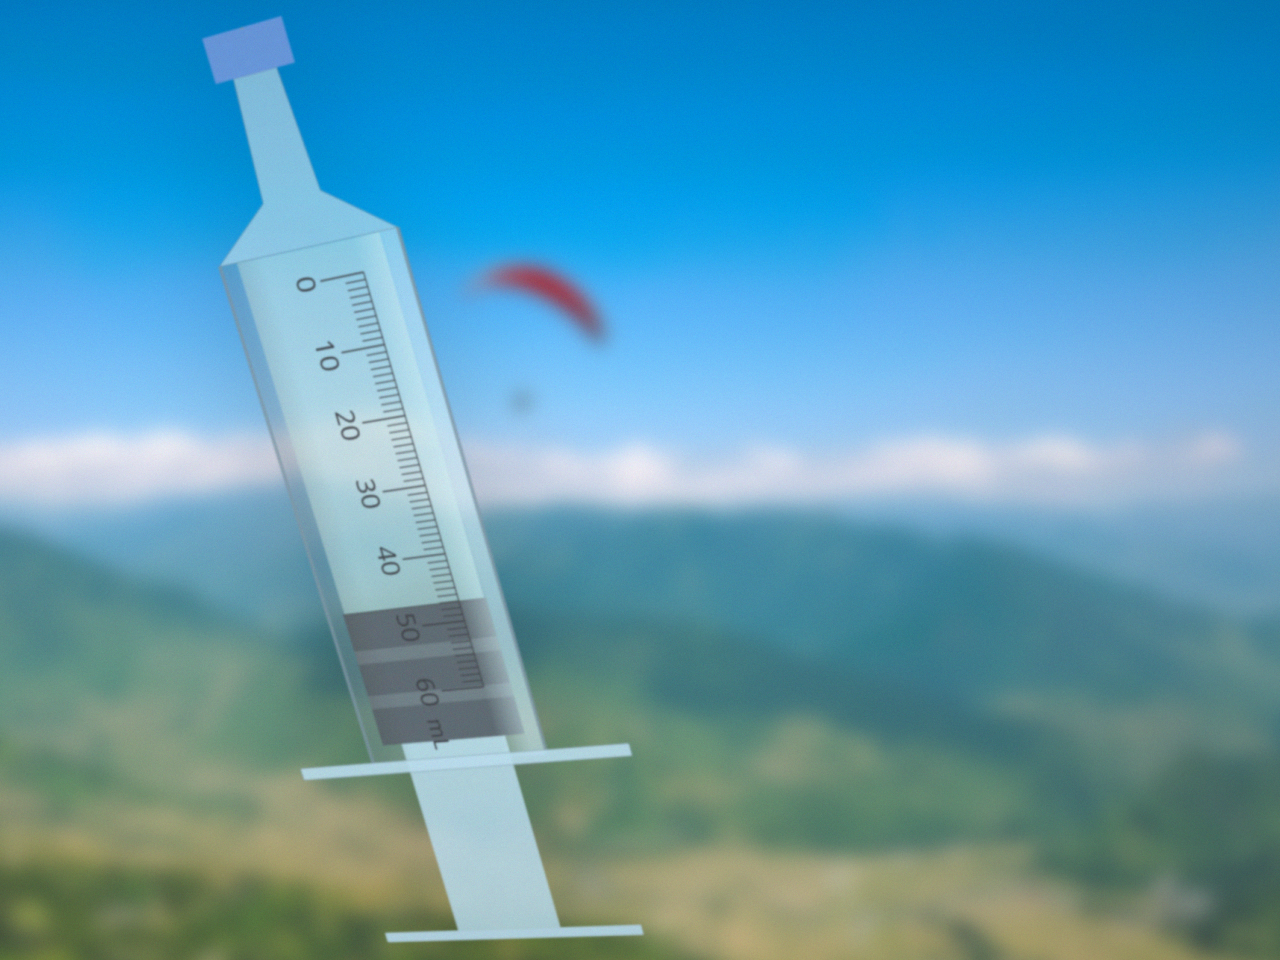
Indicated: 47mL
